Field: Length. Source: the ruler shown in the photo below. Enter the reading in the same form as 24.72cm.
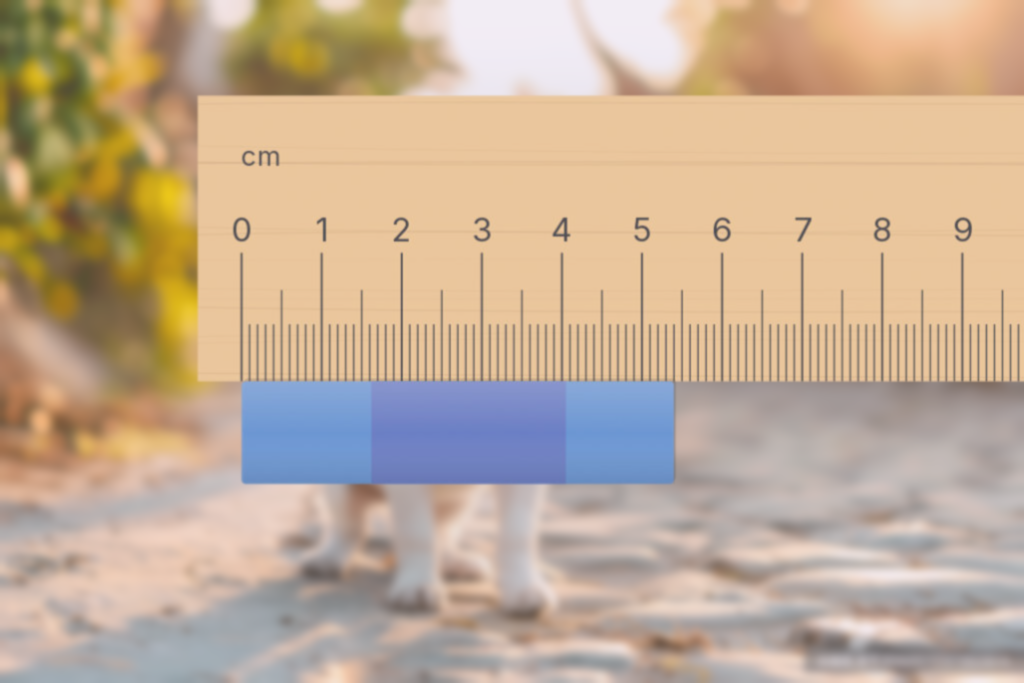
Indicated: 5.4cm
